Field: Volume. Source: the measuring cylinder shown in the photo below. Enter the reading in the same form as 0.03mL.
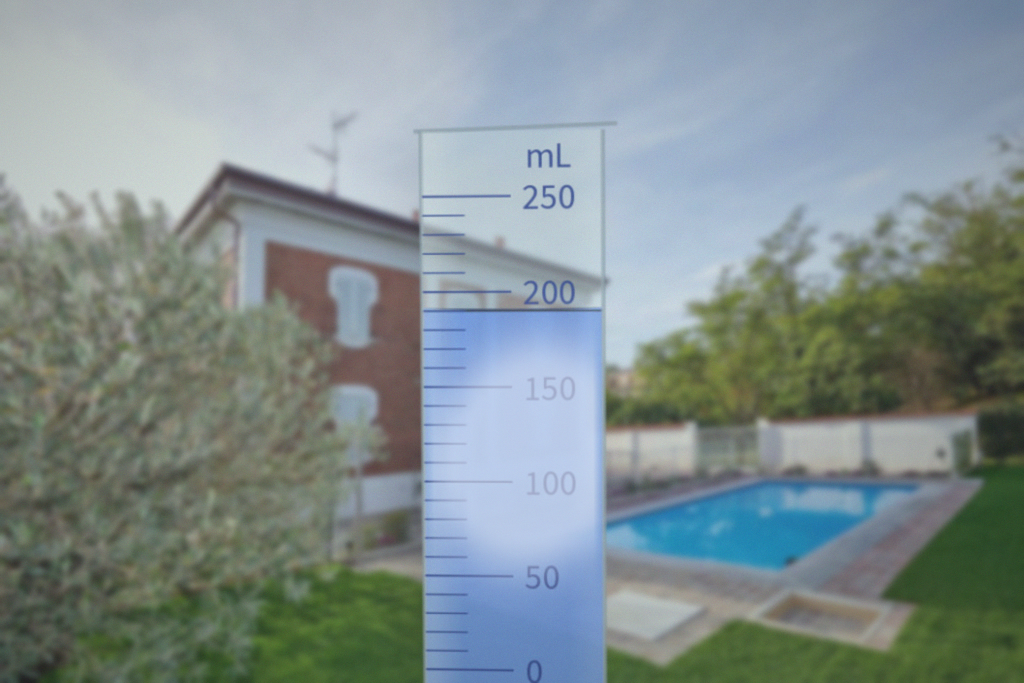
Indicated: 190mL
